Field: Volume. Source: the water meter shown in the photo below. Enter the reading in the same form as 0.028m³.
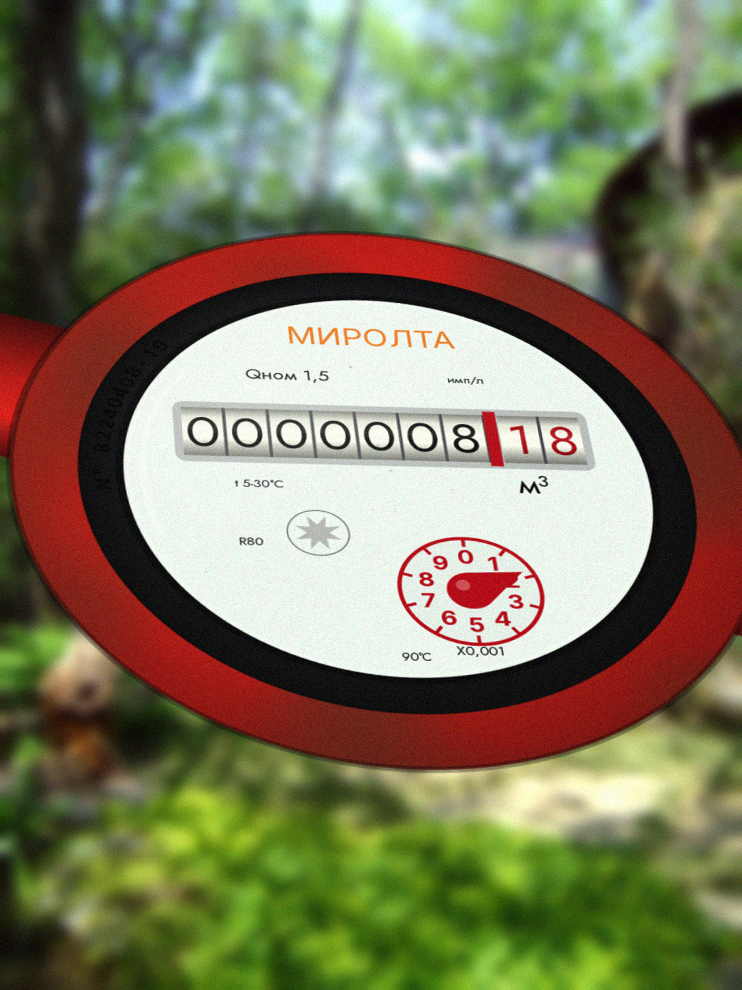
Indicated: 8.181m³
